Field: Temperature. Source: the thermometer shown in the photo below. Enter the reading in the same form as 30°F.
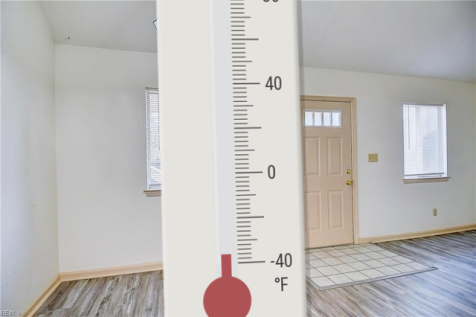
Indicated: -36°F
